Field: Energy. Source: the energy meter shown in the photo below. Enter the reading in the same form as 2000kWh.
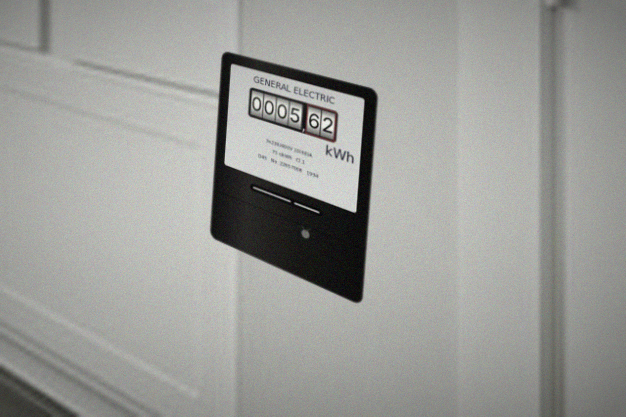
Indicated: 5.62kWh
